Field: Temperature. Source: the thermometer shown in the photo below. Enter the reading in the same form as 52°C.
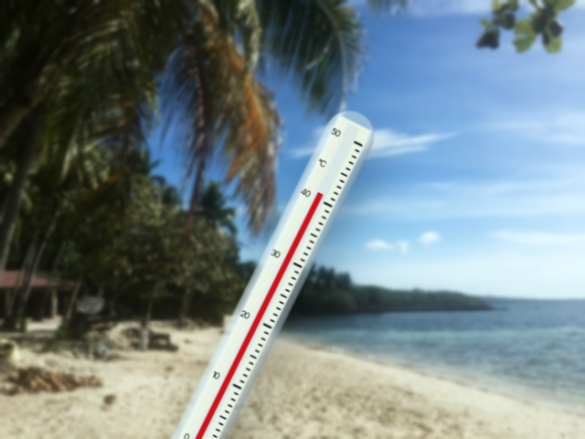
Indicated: 41°C
